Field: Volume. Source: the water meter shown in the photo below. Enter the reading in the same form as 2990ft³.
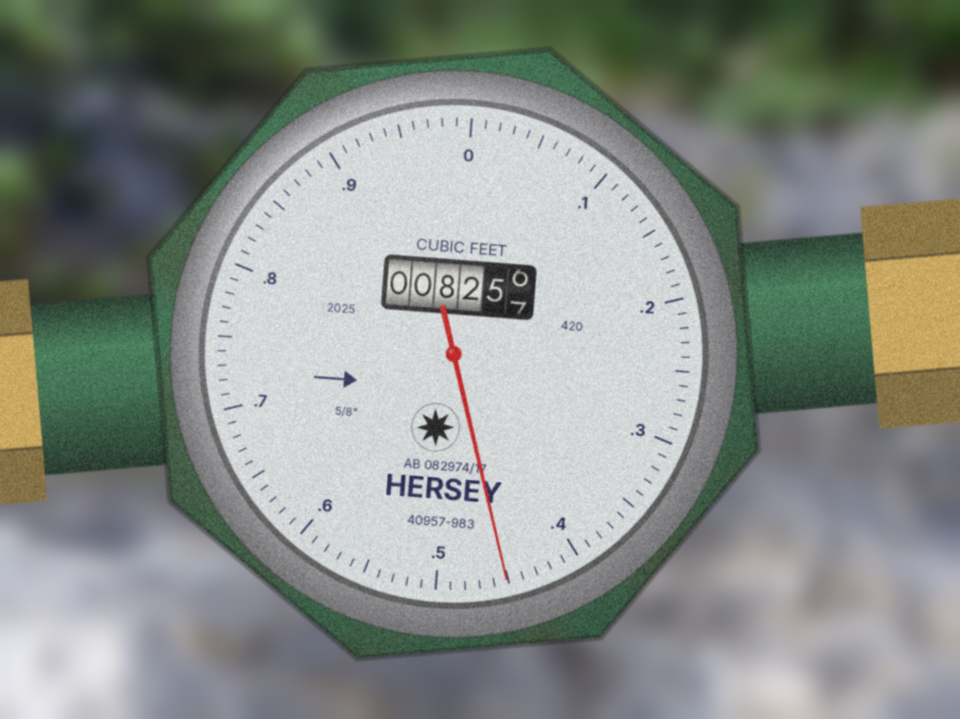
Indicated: 8256.45ft³
